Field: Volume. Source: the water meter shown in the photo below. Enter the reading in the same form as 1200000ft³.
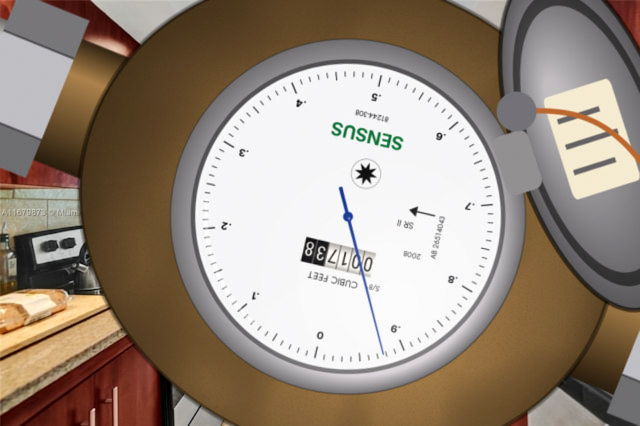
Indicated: 1737.92ft³
